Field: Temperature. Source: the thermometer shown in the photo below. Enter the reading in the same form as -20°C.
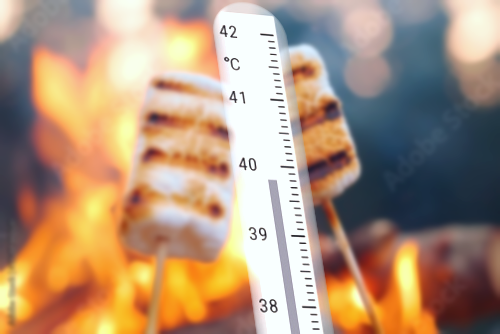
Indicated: 39.8°C
